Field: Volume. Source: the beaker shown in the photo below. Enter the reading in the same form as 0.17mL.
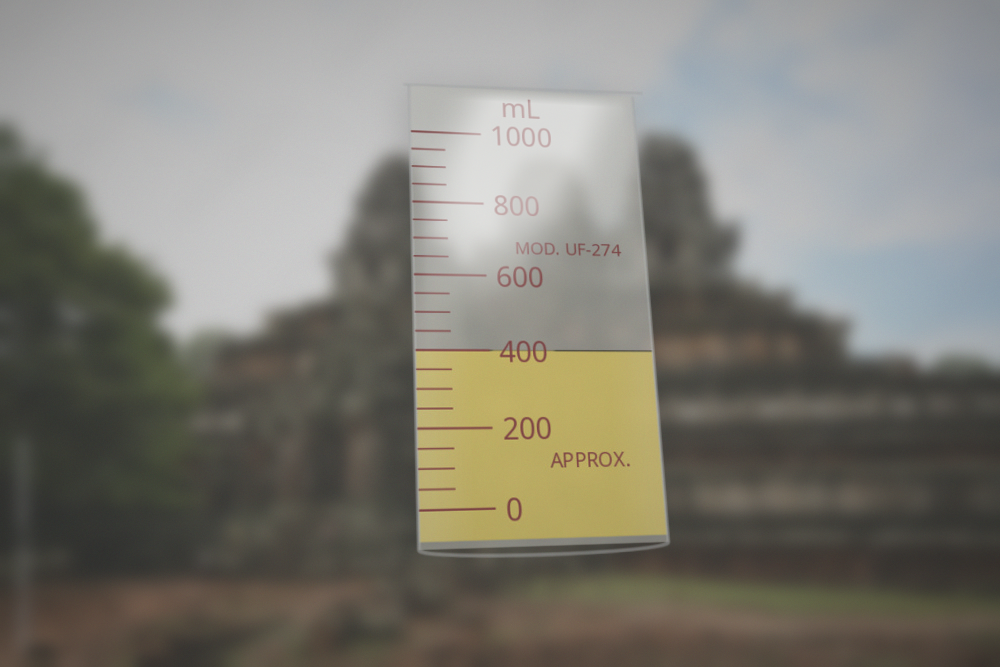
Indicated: 400mL
